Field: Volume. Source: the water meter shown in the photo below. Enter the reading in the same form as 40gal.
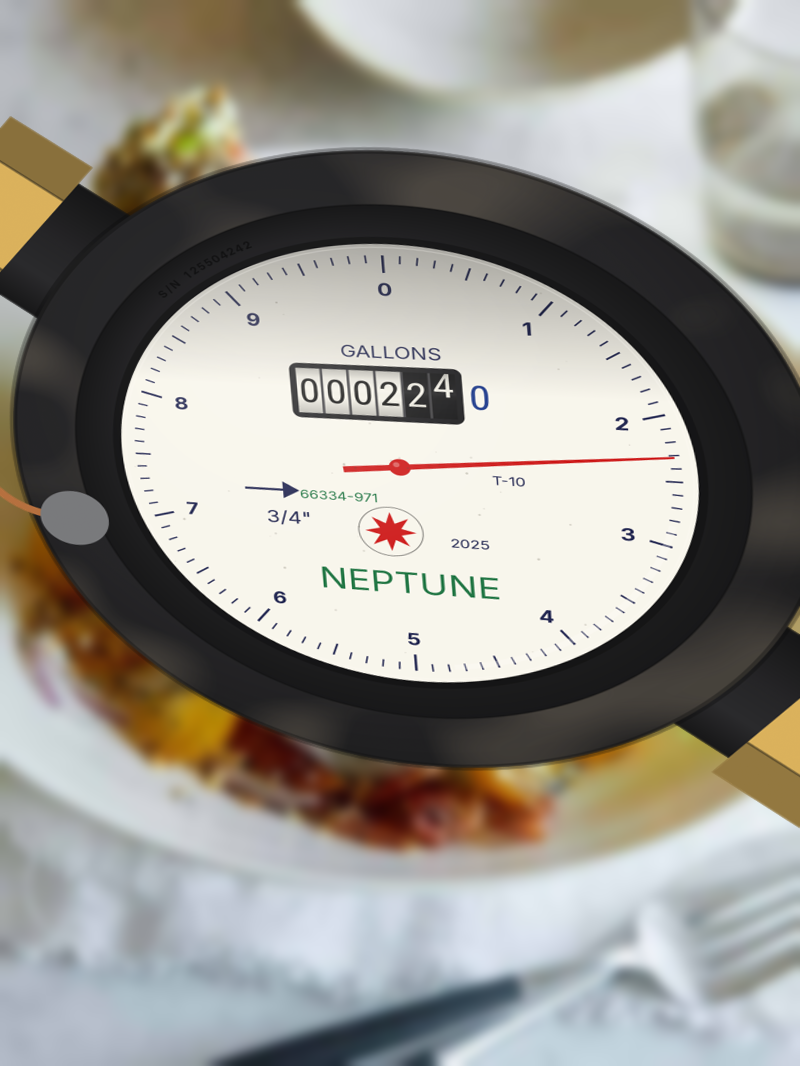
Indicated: 2242.3gal
